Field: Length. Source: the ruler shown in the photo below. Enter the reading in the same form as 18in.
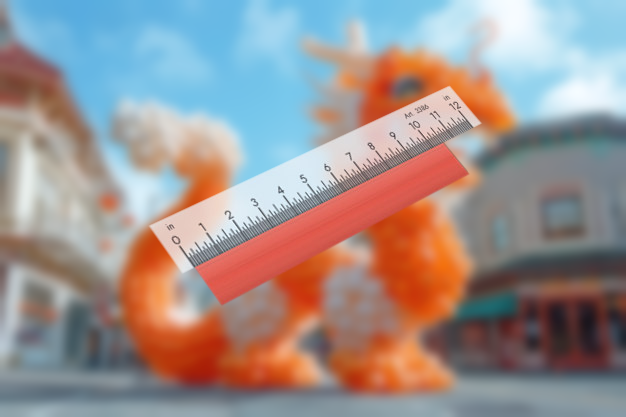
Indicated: 10.5in
